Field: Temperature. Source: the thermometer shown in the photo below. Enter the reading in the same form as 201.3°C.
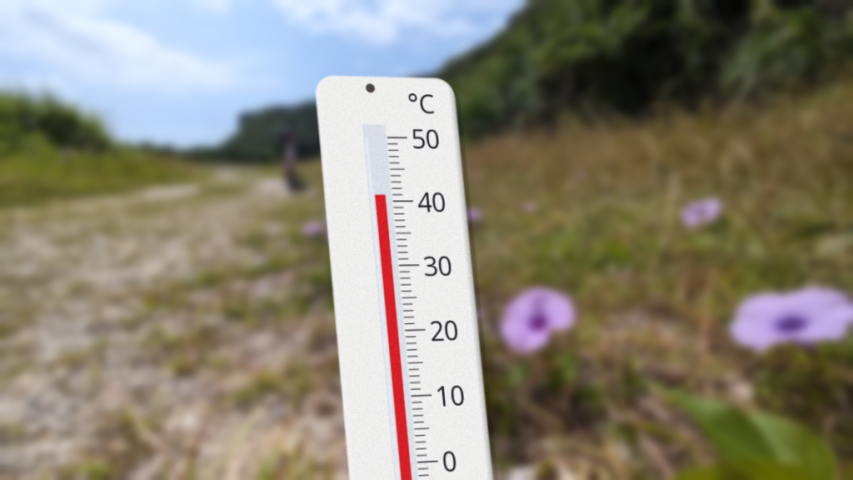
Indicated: 41°C
